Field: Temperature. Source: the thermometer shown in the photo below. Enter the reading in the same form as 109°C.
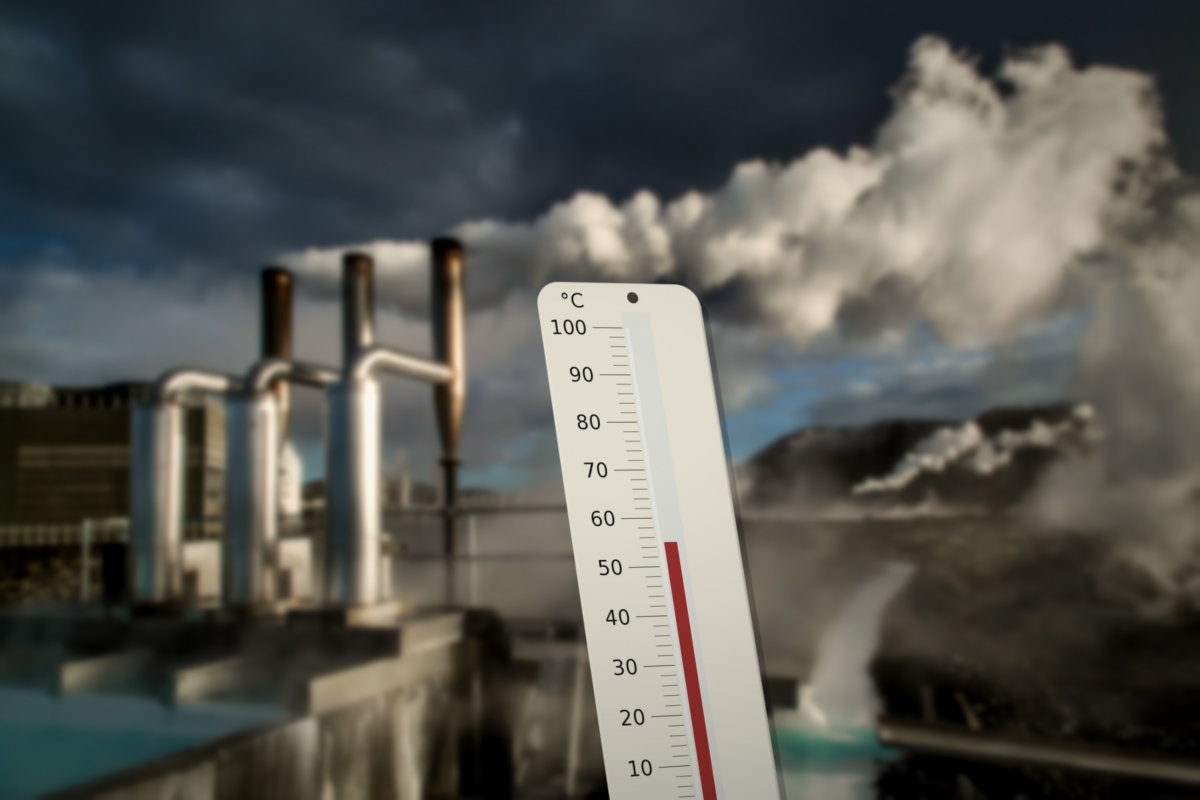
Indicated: 55°C
